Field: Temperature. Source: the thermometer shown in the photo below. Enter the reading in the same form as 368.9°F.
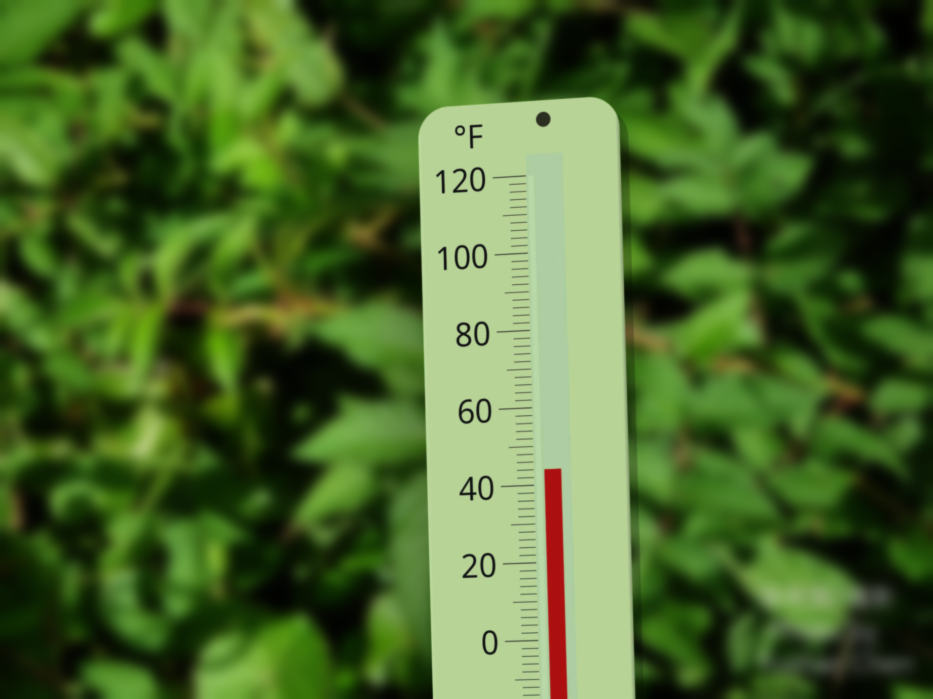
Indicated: 44°F
